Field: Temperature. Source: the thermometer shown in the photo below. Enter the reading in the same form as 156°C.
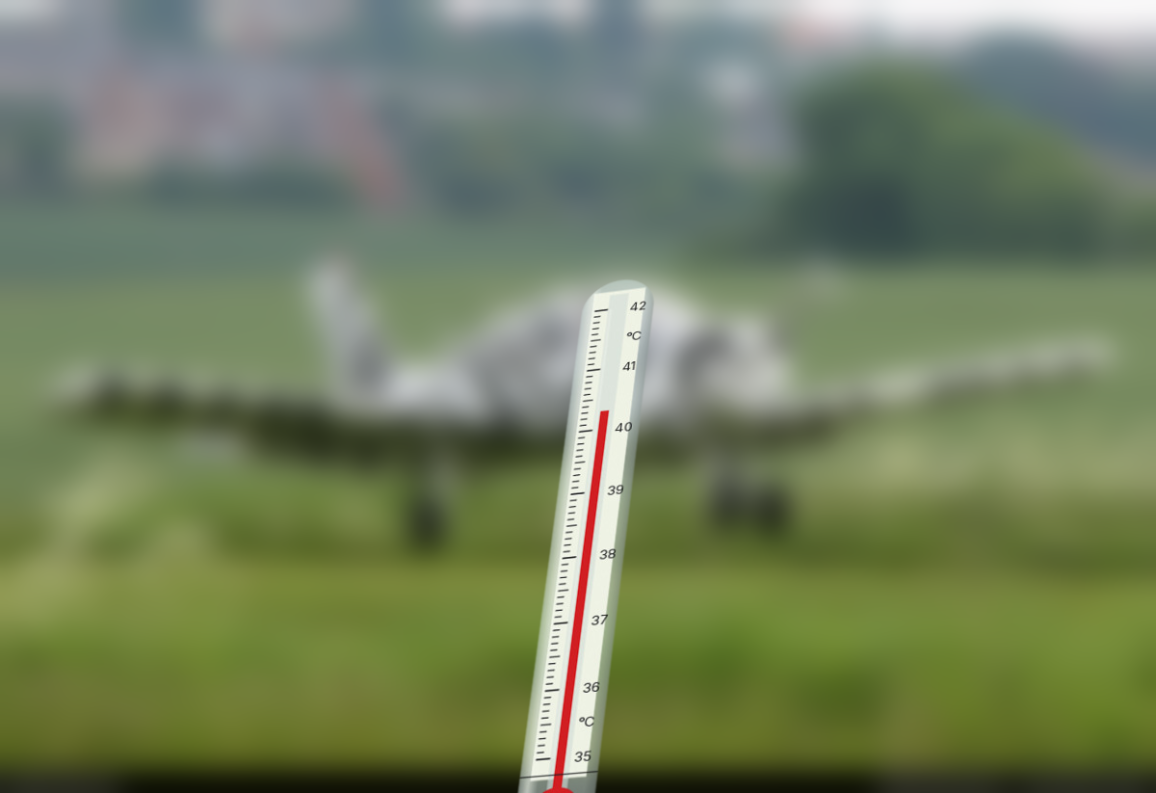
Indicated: 40.3°C
